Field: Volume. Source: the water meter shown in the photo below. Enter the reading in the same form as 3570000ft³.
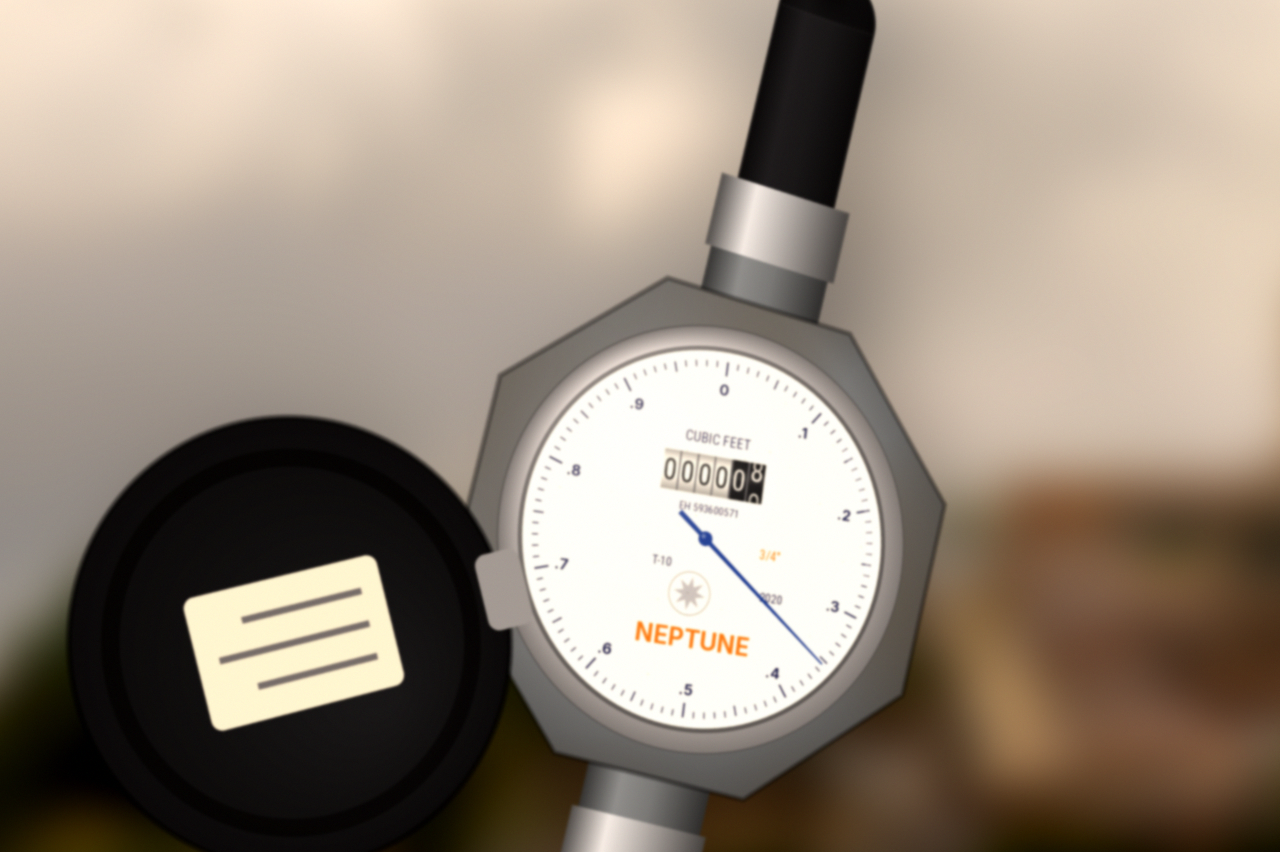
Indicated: 8.35ft³
